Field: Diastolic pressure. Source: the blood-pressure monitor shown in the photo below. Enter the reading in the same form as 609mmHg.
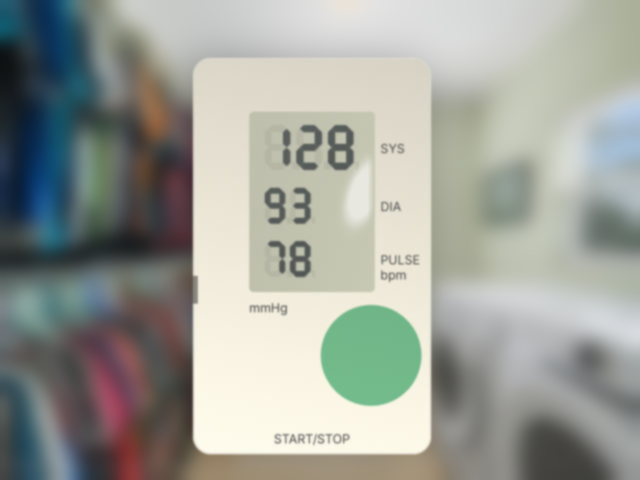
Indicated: 93mmHg
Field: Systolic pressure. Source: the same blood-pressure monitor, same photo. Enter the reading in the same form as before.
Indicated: 128mmHg
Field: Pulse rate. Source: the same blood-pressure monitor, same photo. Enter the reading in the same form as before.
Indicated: 78bpm
